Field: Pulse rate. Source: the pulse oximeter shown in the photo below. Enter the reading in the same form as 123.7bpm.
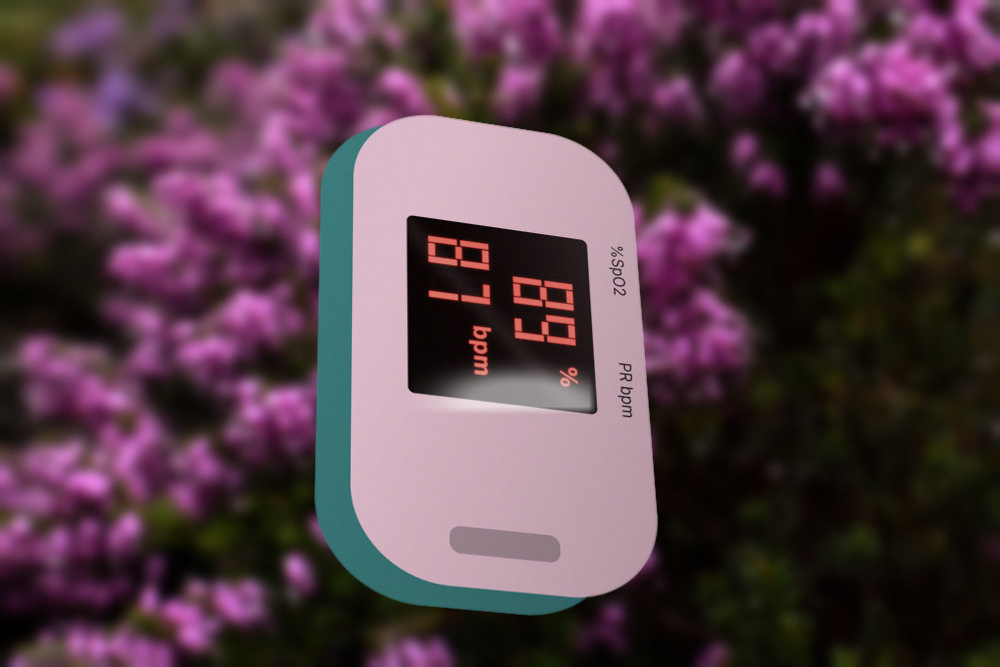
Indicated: 87bpm
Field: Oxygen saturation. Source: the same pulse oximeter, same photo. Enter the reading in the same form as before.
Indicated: 89%
